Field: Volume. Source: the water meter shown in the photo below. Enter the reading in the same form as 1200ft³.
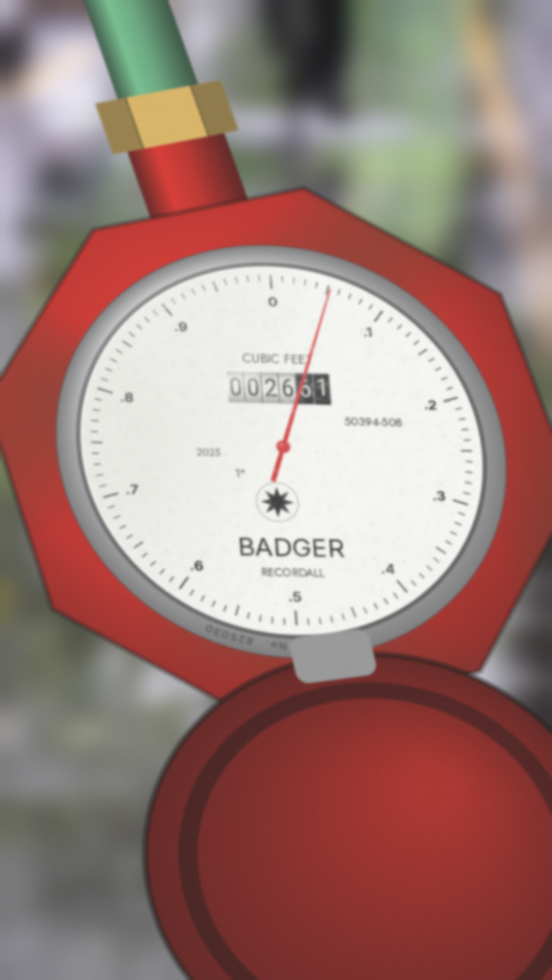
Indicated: 2661.05ft³
